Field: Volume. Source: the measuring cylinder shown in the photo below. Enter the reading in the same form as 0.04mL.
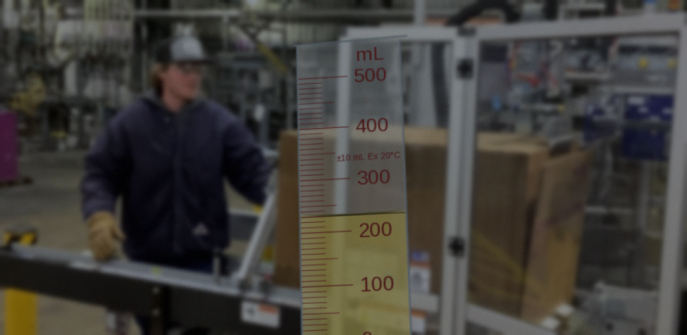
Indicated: 230mL
